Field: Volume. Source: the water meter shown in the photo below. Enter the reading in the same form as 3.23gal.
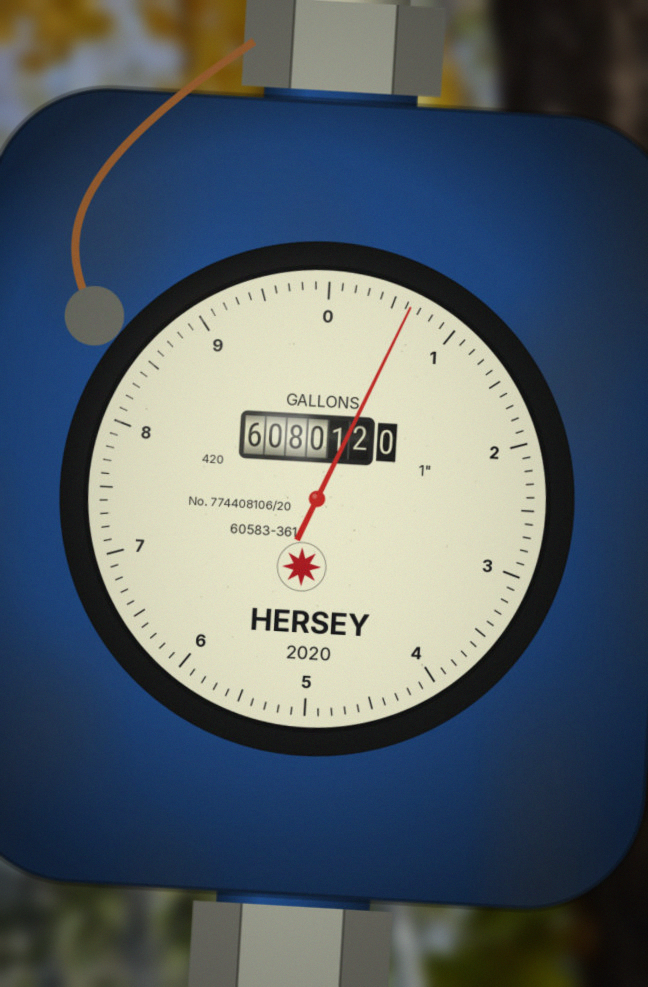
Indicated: 6080120.6gal
